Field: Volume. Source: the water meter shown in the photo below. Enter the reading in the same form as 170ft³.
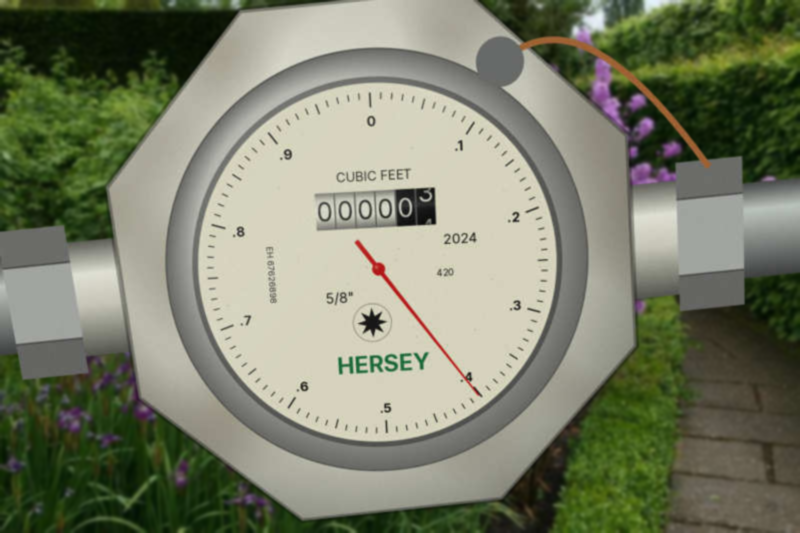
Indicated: 3.40ft³
